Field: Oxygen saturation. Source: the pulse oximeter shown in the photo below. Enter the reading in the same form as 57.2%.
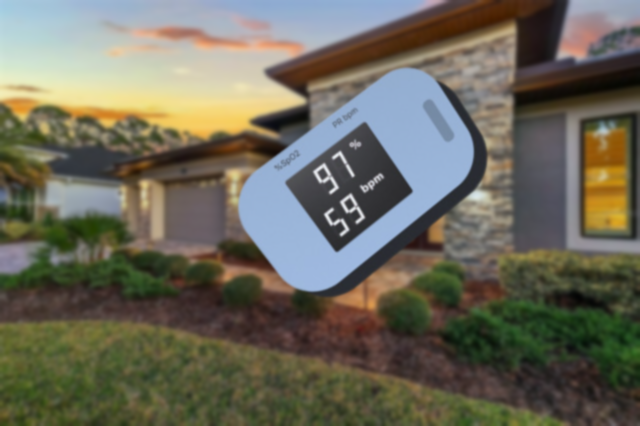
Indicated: 97%
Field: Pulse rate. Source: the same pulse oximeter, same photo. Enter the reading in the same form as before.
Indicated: 59bpm
